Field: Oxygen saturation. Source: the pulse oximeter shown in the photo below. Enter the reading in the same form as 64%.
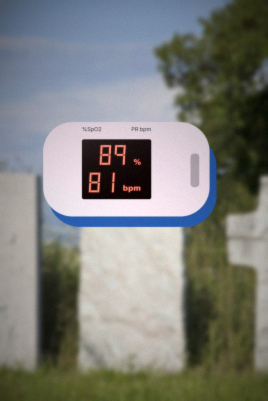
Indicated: 89%
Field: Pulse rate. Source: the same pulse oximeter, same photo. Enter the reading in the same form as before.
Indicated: 81bpm
